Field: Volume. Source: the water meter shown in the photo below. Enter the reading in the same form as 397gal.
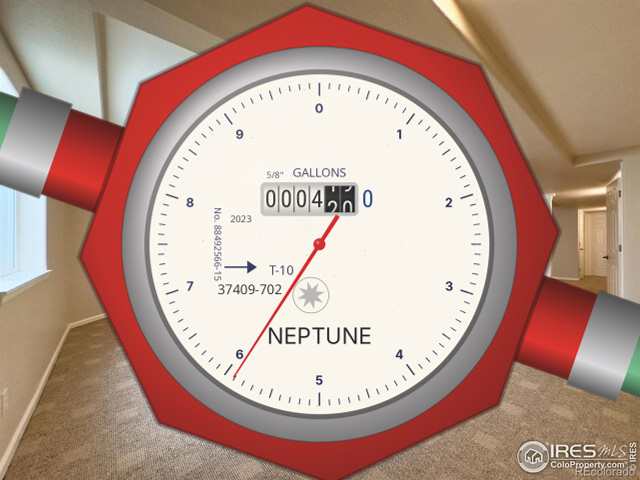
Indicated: 4195.9gal
